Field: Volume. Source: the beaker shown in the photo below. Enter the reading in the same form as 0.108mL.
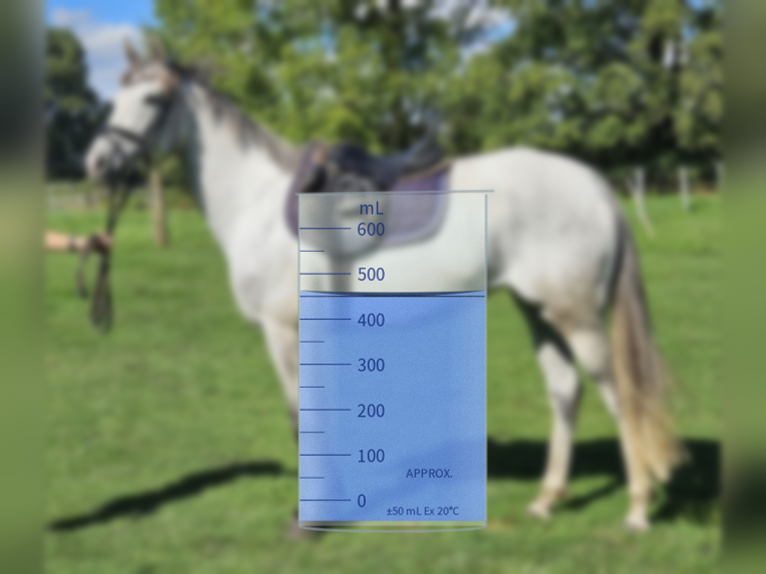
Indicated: 450mL
